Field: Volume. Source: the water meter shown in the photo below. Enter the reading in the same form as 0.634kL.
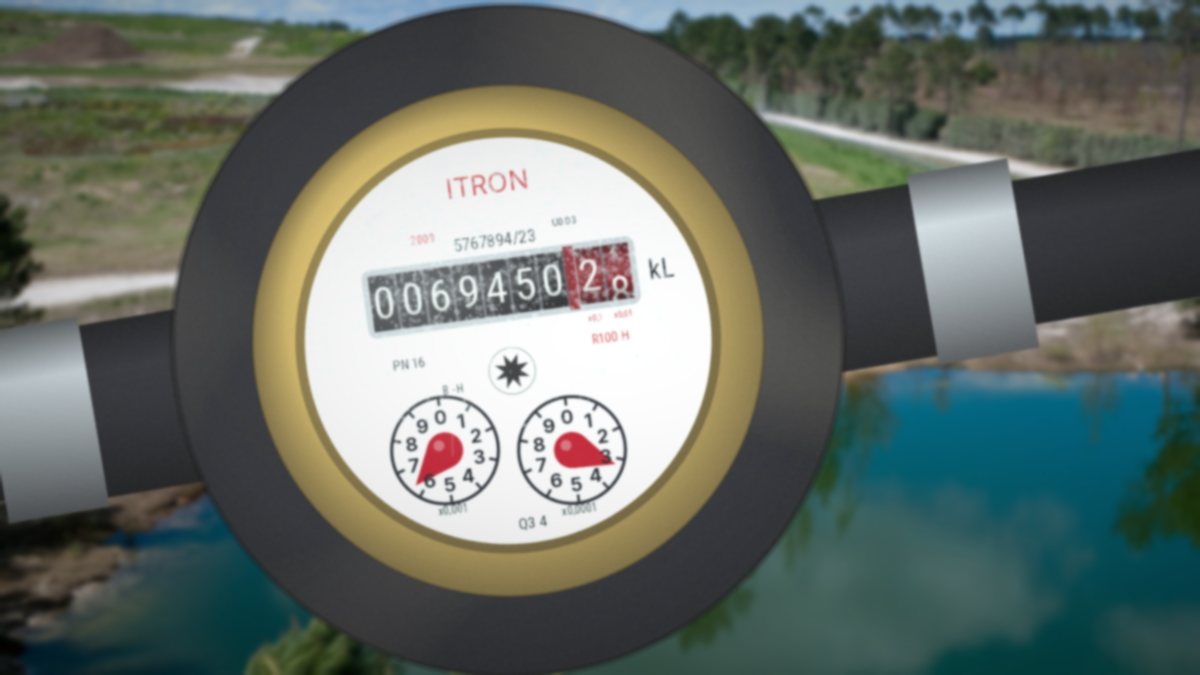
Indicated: 69450.2763kL
